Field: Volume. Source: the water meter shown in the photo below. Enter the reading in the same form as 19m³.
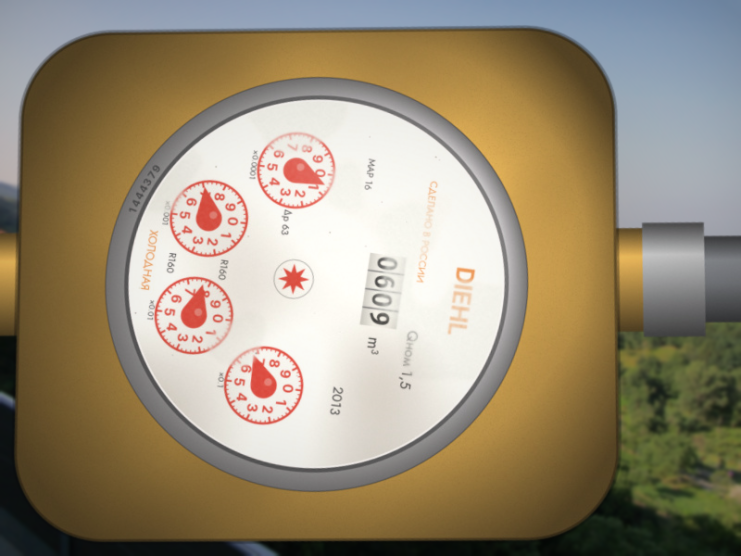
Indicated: 609.6770m³
